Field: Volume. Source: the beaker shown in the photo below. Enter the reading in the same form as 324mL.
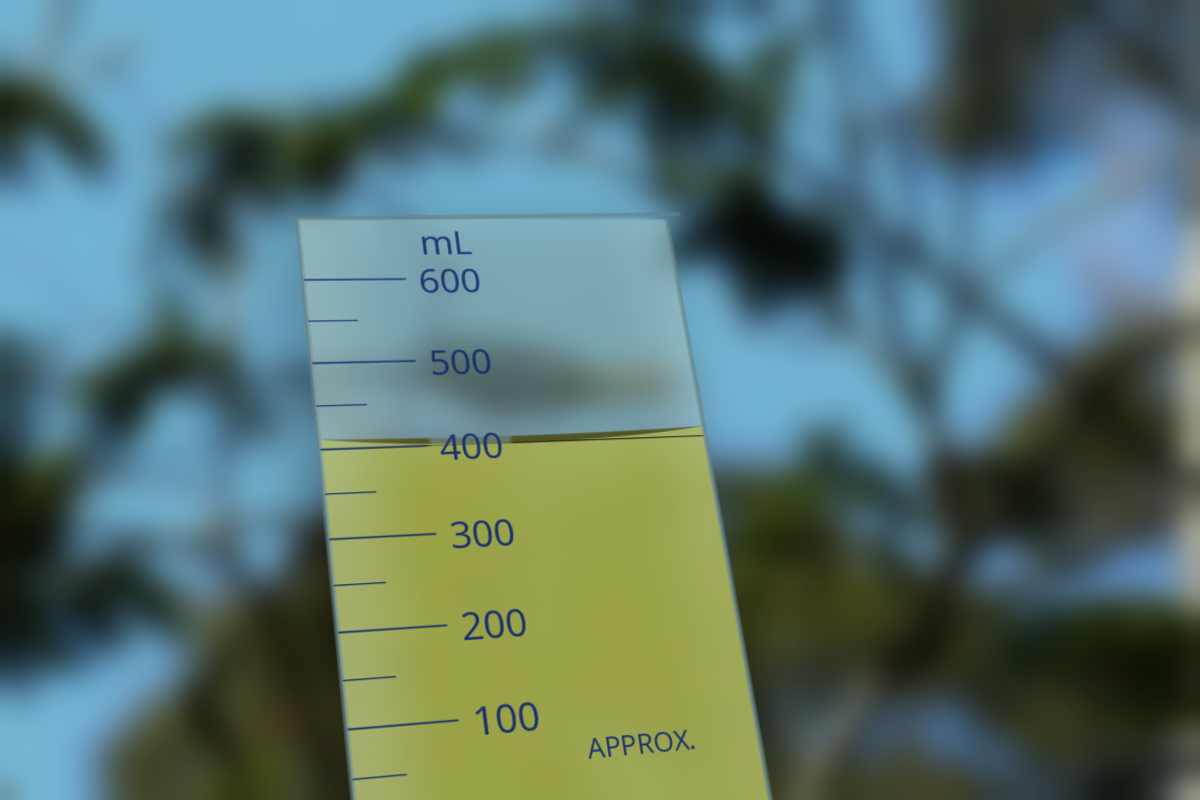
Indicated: 400mL
